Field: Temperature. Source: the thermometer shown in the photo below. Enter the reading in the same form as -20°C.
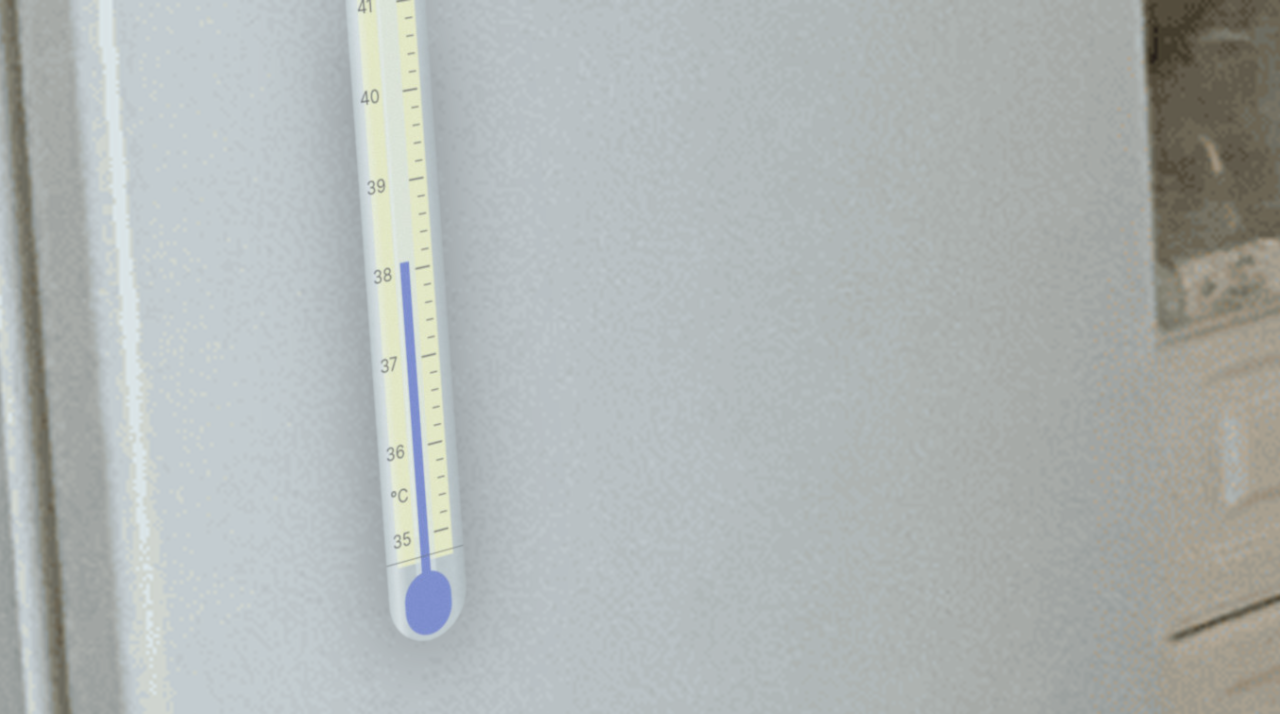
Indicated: 38.1°C
